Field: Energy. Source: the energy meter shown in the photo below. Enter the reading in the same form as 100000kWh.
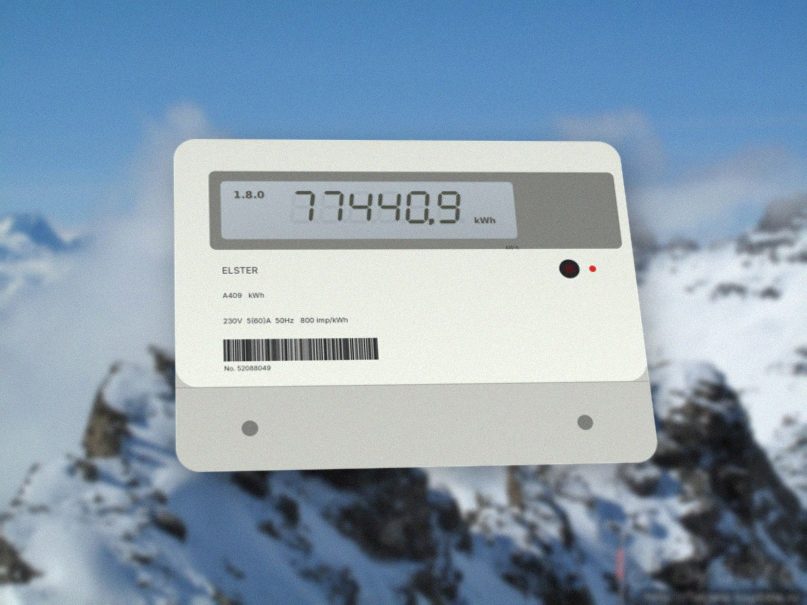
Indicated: 77440.9kWh
